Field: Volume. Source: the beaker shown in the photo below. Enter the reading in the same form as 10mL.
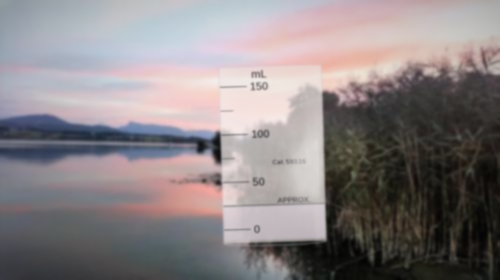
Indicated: 25mL
